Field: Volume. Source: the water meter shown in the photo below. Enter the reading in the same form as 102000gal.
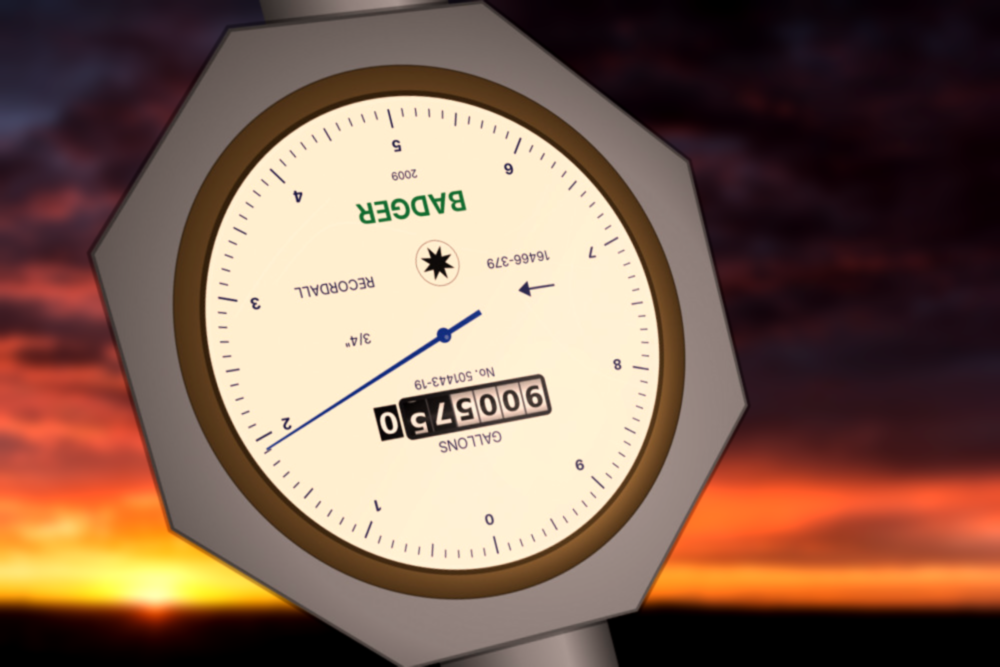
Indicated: 9005751.9gal
